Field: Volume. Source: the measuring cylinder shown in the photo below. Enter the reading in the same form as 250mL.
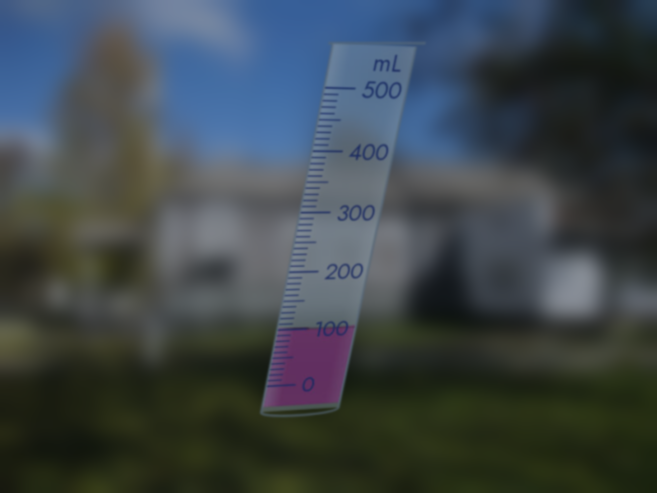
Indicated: 100mL
